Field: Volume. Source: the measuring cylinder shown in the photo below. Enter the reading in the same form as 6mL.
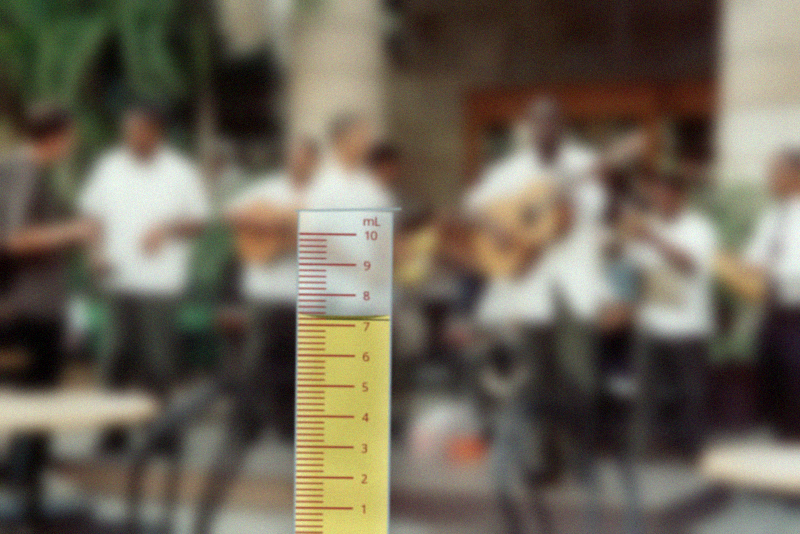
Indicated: 7.2mL
